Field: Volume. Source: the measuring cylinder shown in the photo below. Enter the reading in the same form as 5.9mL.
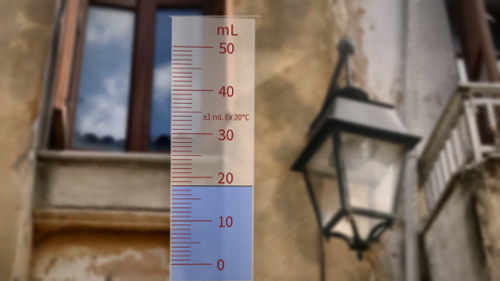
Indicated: 18mL
